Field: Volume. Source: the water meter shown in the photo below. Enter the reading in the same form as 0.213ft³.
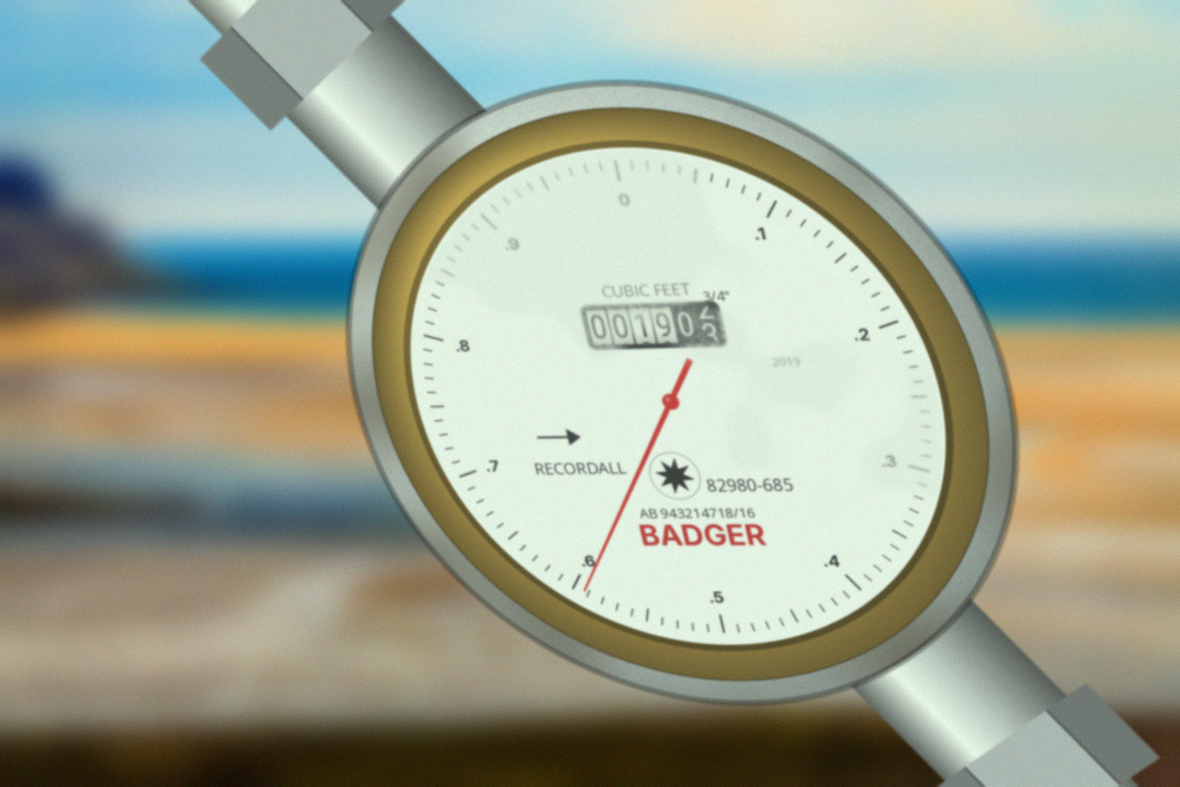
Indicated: 1902.59ft³
